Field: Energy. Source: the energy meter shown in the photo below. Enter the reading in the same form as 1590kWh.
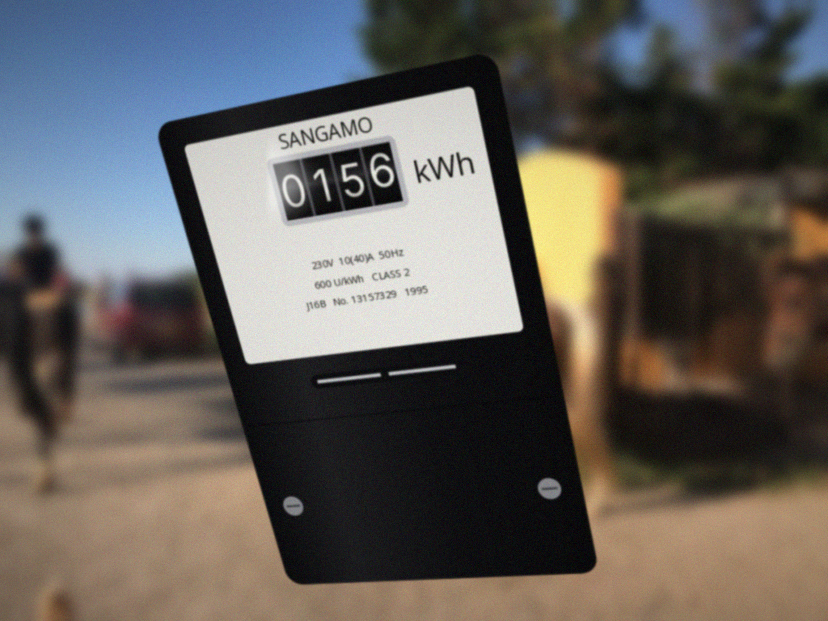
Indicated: 156kWh
